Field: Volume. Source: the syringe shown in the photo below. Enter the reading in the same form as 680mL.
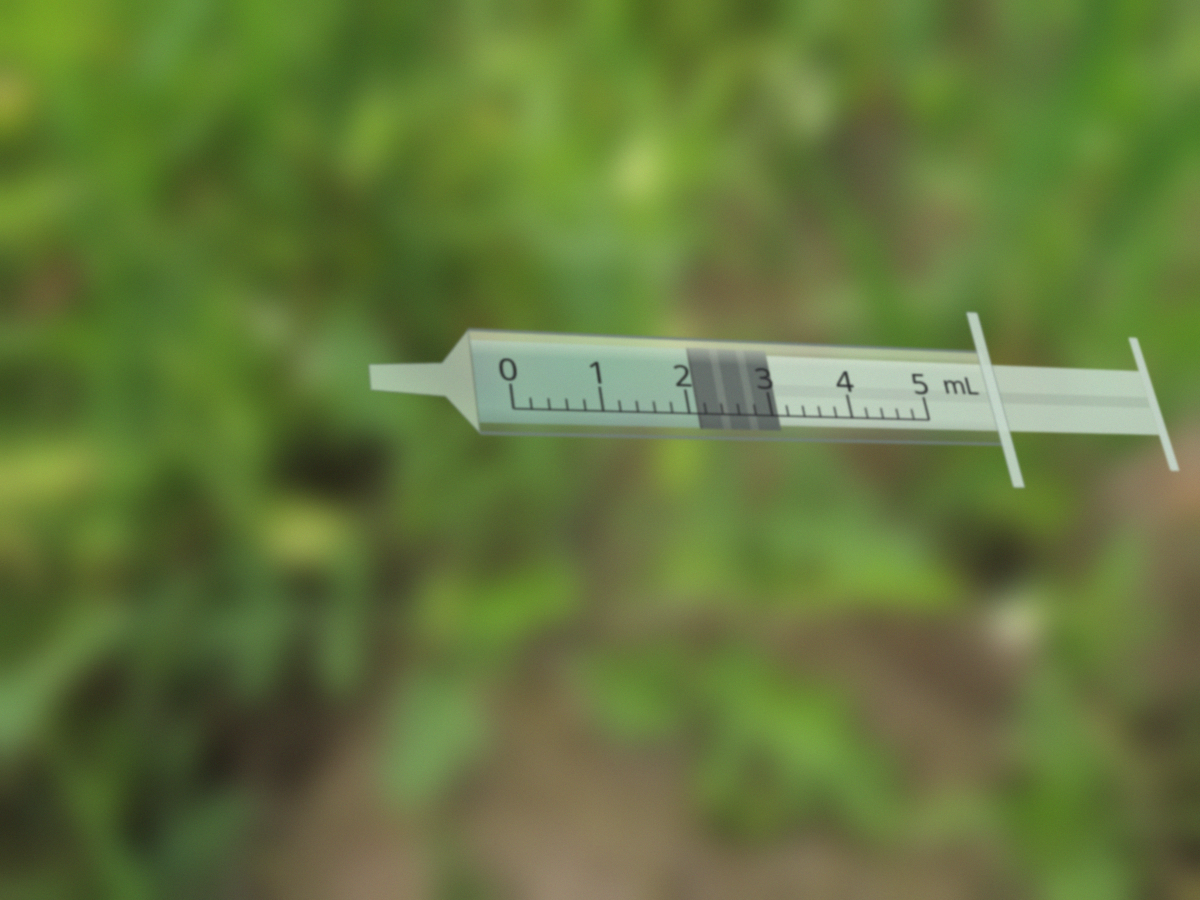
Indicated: 2.1mL
